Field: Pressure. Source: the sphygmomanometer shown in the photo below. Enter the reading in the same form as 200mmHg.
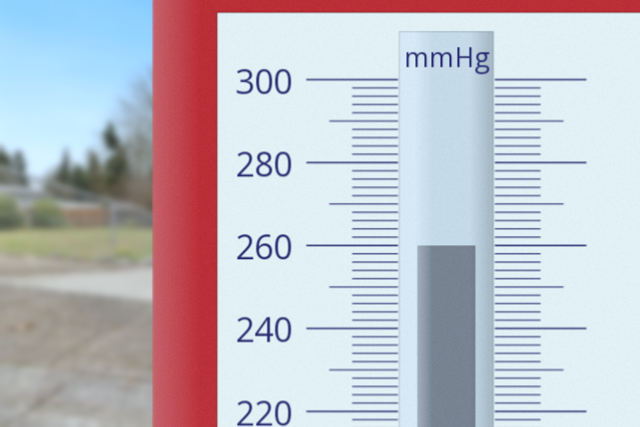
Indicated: 260mmHg
